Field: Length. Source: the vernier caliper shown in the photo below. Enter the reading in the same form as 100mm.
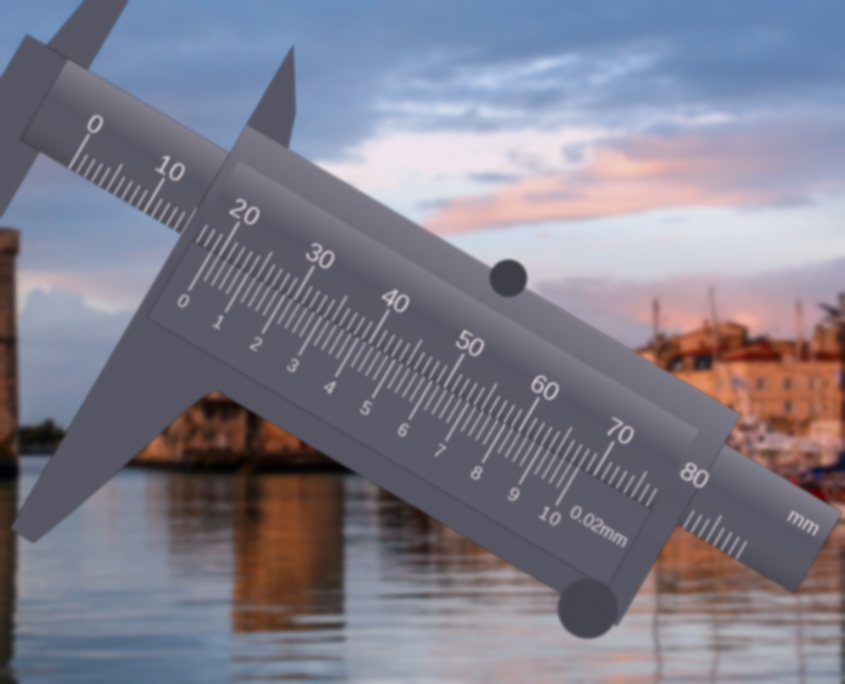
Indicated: 19.0mm
